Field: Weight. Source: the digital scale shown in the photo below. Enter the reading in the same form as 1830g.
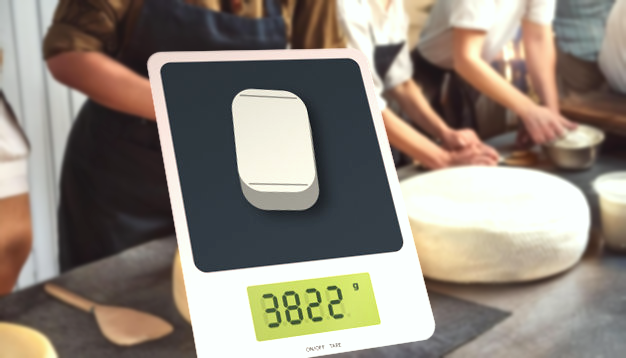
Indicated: 3822g
